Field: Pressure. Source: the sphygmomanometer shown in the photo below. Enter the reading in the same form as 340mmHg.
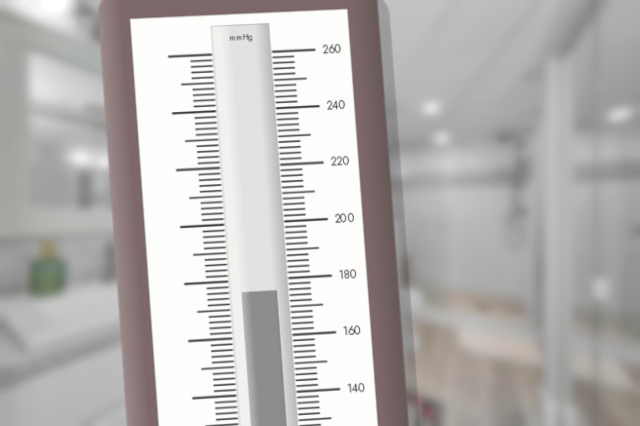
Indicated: 176mmHg
